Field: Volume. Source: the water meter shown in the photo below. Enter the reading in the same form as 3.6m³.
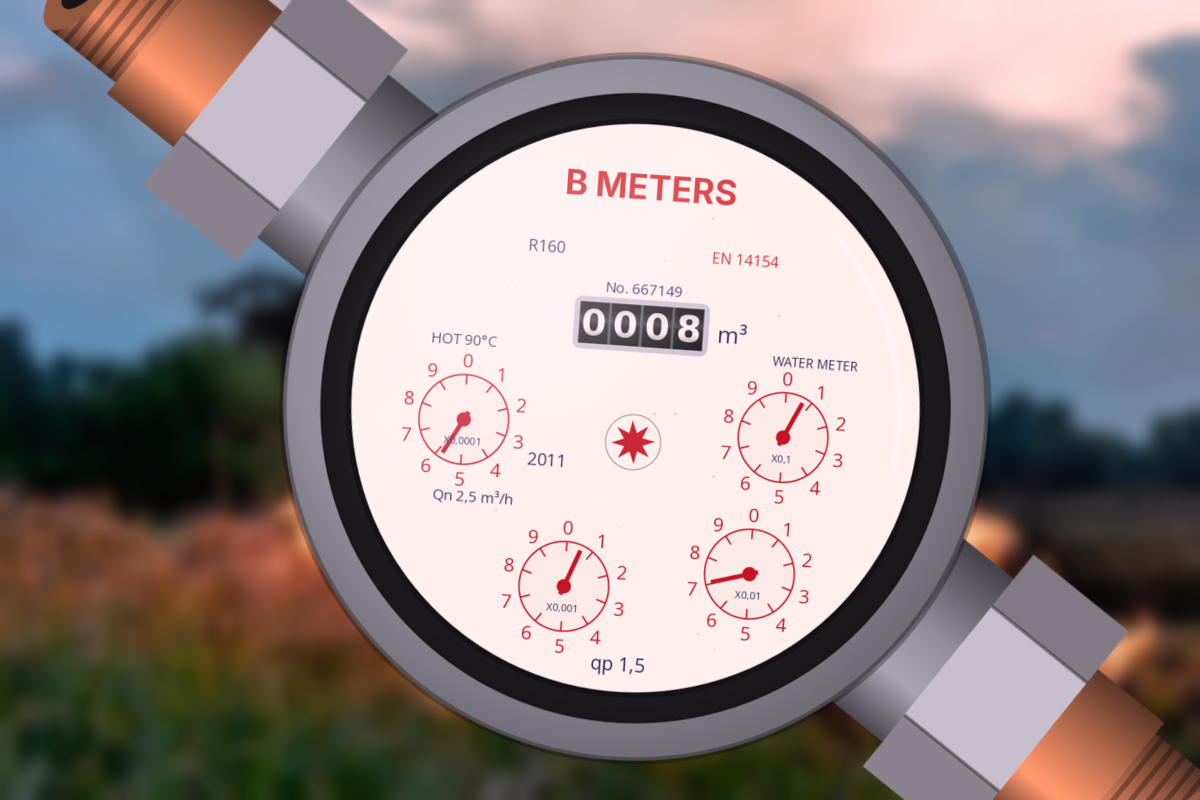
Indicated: 8.0705m³
